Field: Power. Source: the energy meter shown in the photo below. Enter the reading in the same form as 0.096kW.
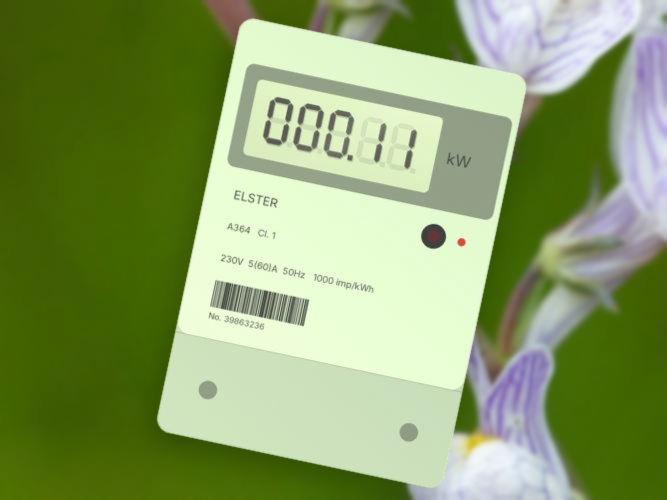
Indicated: 0.11kW
